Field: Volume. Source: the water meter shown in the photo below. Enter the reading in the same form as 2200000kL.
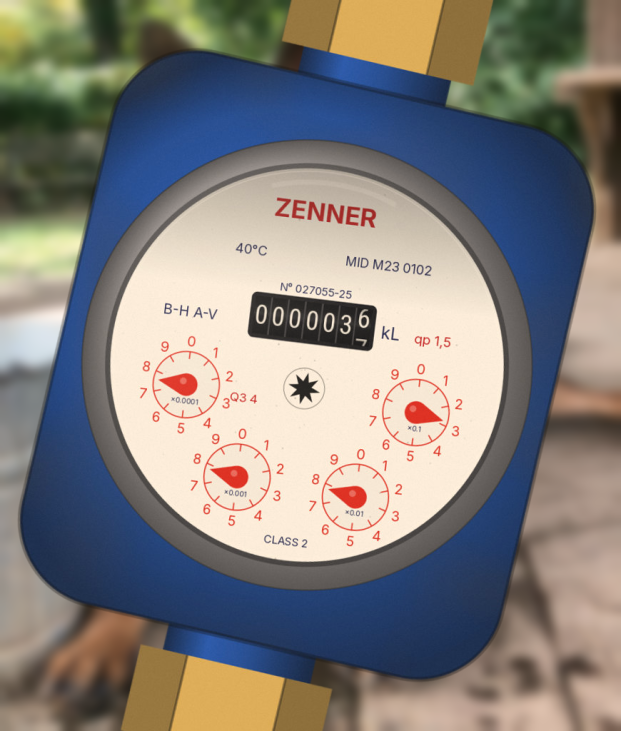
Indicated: 36.2777kL
